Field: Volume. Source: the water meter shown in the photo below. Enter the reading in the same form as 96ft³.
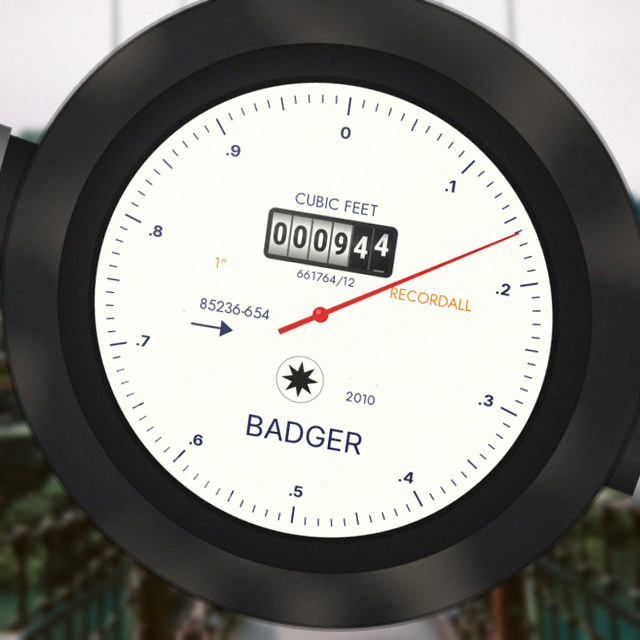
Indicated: 944.16ft³
